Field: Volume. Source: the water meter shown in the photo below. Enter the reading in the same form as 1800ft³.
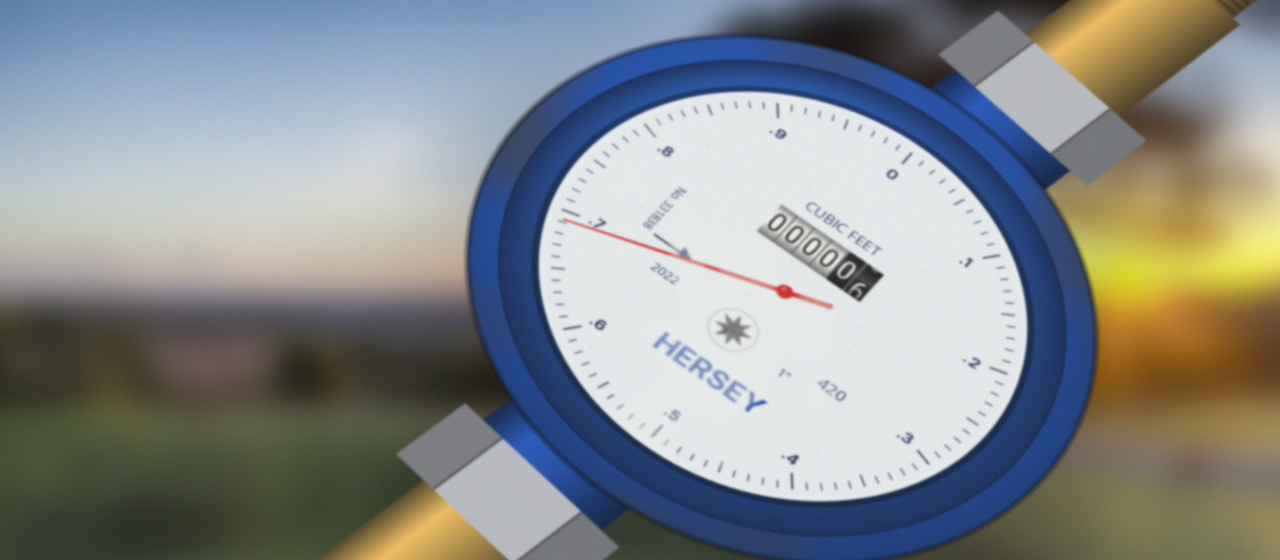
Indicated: 5.69ft³
